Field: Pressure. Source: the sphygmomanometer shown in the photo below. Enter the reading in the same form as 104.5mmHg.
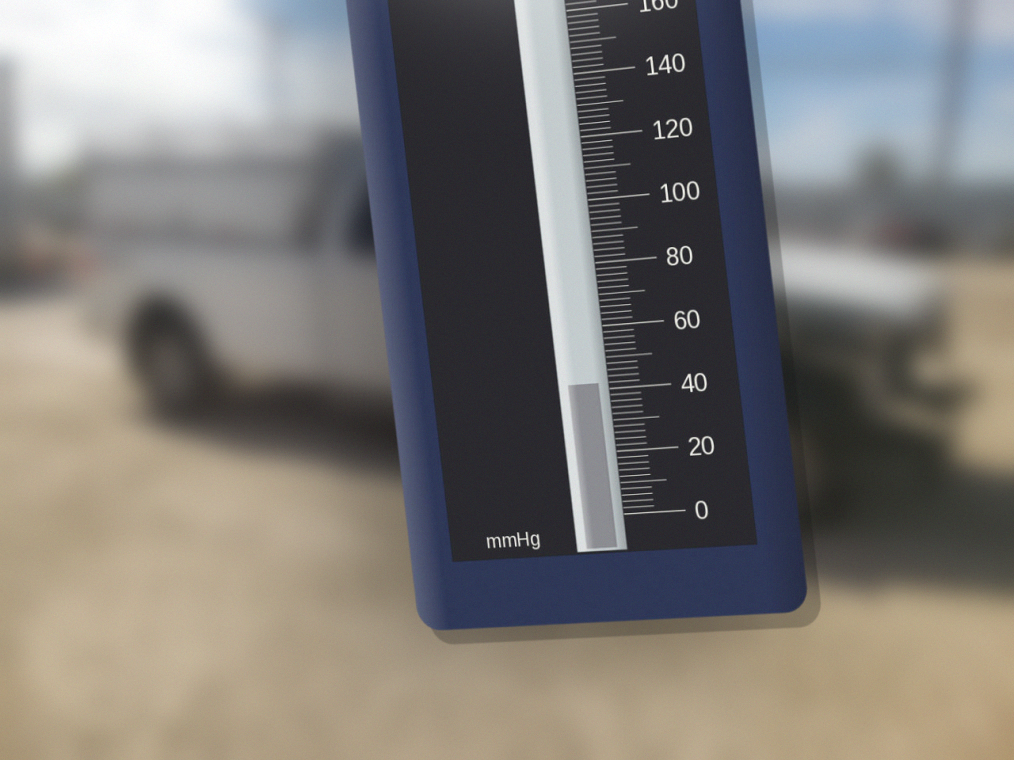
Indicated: 42mmHg
